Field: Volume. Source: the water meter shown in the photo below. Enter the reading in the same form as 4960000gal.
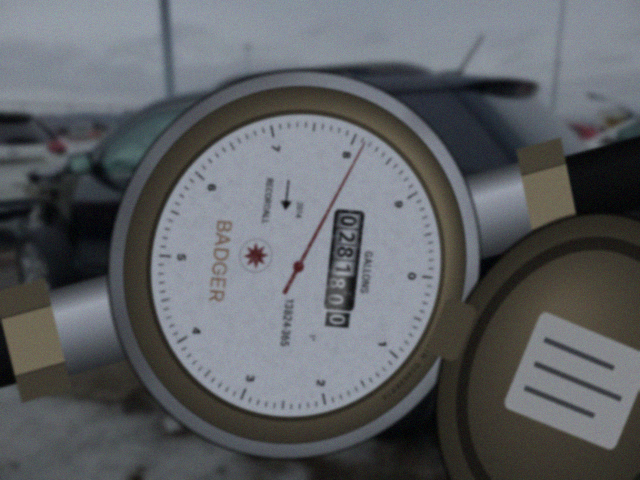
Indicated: 281798.1gal
